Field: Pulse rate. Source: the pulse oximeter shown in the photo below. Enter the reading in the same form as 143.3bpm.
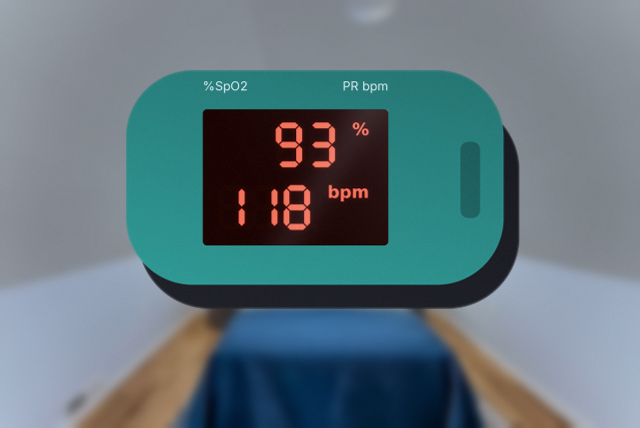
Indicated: 118bpm
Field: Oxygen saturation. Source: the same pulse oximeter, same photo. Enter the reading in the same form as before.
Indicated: 93%
